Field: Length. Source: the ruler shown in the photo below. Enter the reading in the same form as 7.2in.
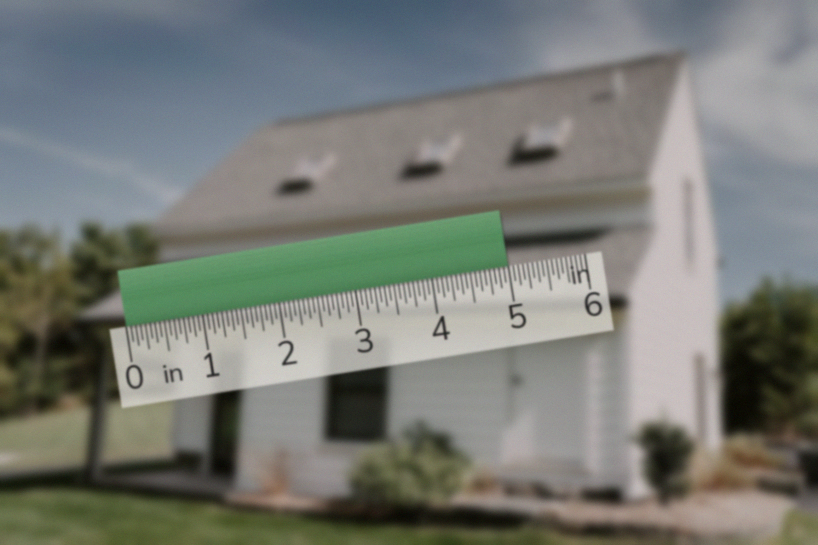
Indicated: 5in
